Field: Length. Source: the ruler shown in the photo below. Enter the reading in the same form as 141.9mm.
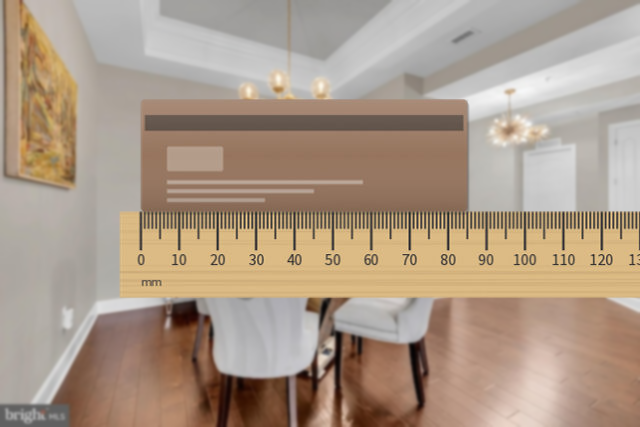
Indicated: 85mm
